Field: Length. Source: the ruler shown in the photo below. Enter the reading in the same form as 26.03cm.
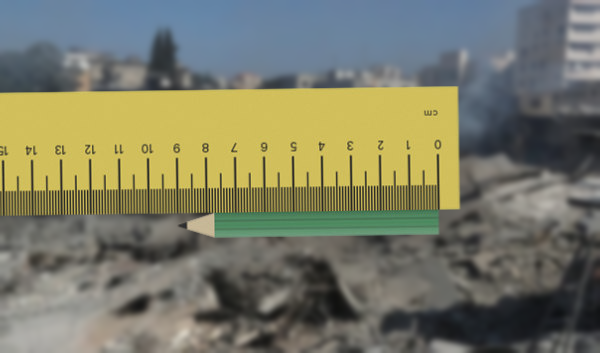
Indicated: 9cm
